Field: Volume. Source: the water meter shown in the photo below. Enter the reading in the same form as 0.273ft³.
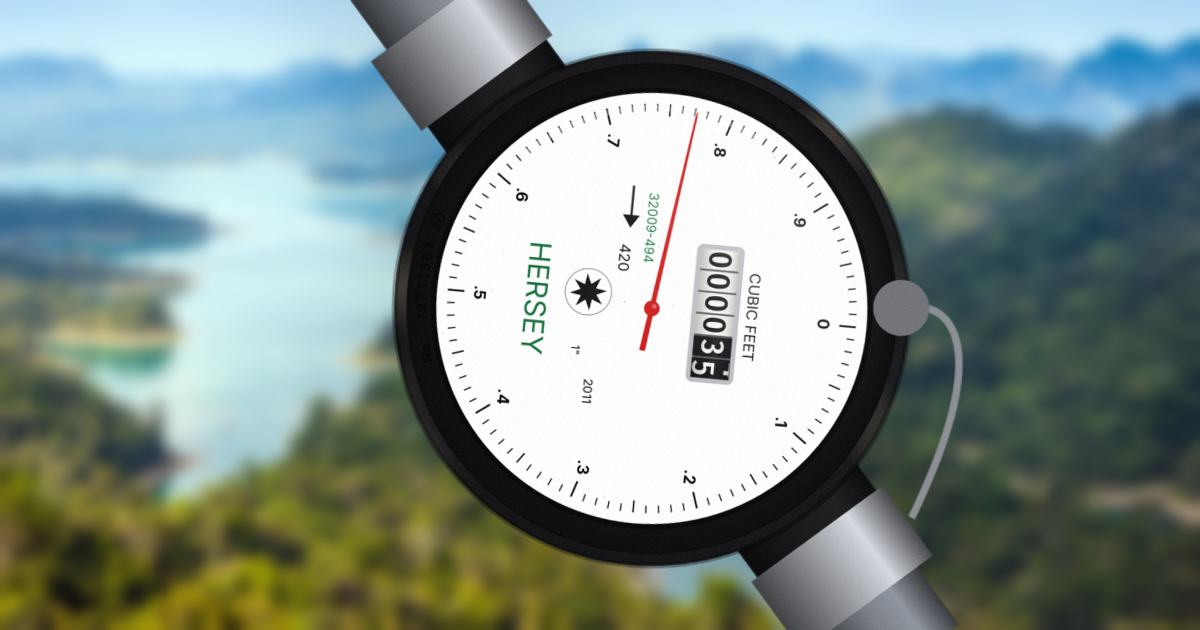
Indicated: 34.77ft³
